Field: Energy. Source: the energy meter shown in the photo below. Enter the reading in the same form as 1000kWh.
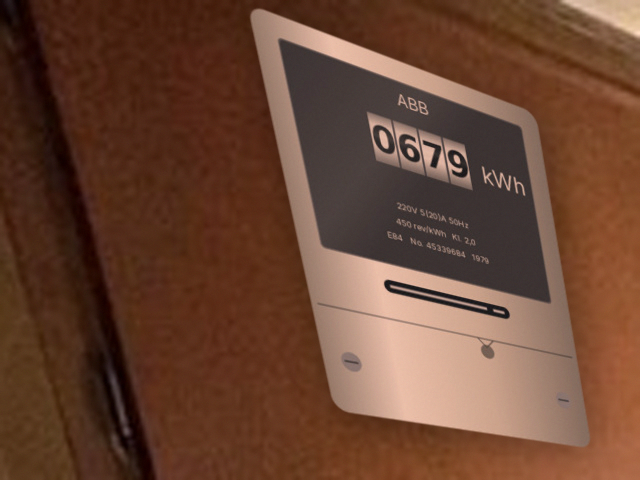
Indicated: 679kWh
